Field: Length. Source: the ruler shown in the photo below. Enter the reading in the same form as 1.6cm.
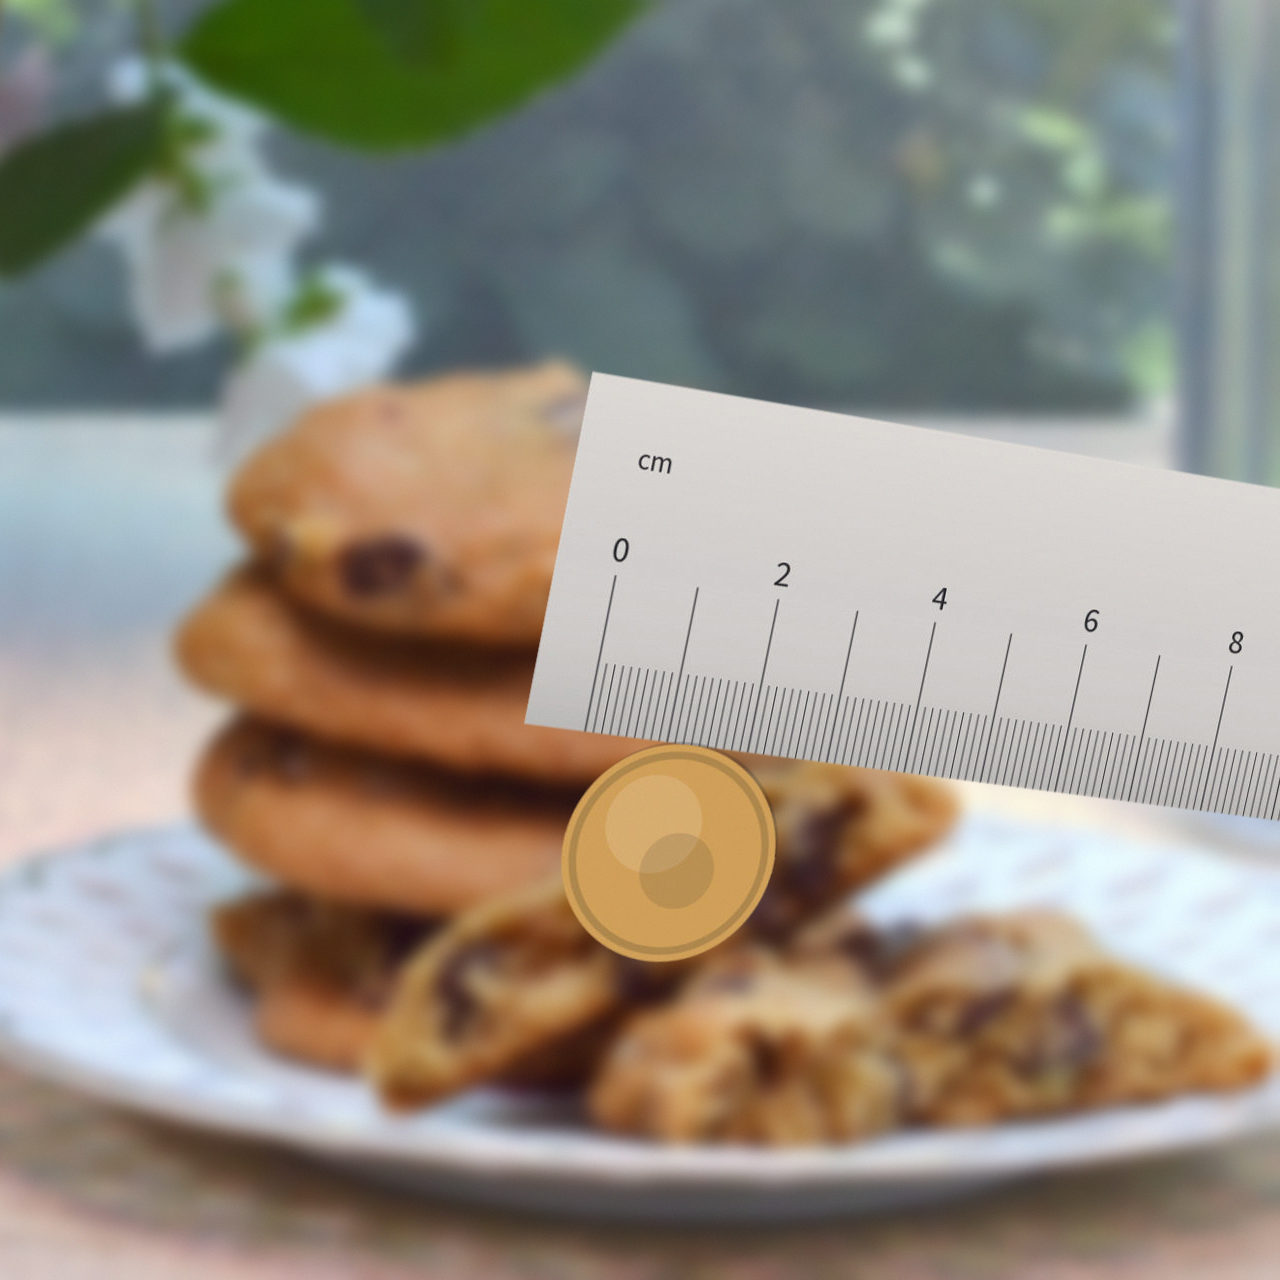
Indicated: 2.6cm
